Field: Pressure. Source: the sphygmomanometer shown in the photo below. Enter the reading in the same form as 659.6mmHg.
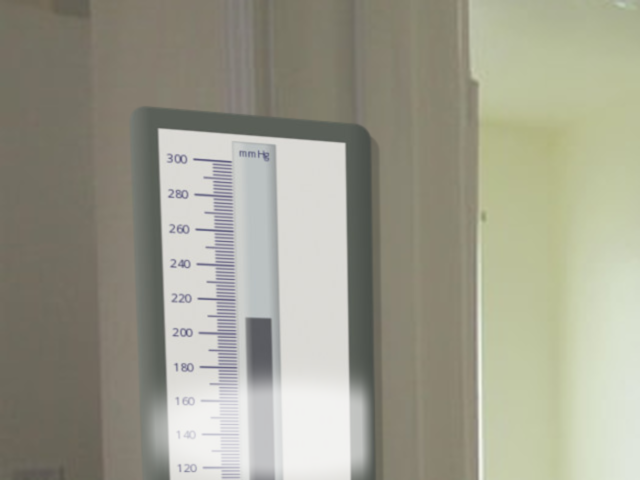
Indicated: 210mmHg
